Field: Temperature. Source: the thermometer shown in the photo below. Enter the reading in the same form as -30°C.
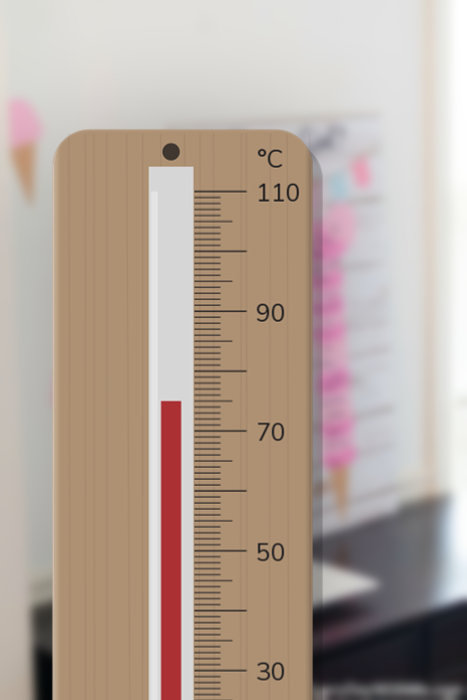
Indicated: 75°C
